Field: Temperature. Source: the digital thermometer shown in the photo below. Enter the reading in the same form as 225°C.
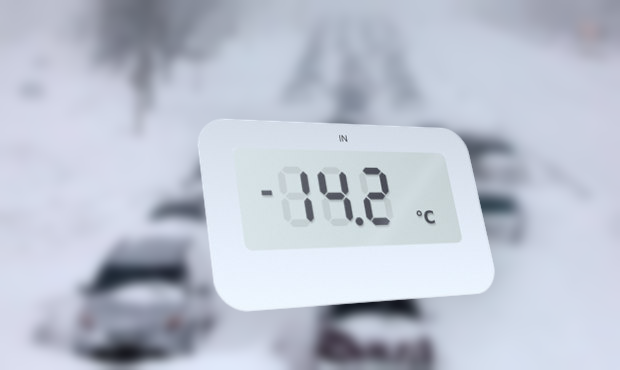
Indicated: -14.2°C
